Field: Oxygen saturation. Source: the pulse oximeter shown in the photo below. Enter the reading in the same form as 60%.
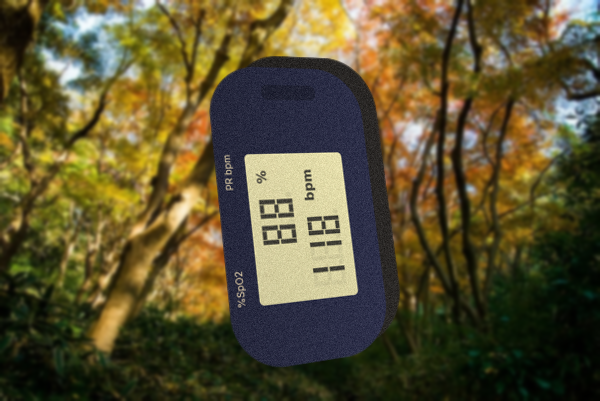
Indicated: 88%
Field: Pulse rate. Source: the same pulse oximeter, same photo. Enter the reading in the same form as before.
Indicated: 118bpm
